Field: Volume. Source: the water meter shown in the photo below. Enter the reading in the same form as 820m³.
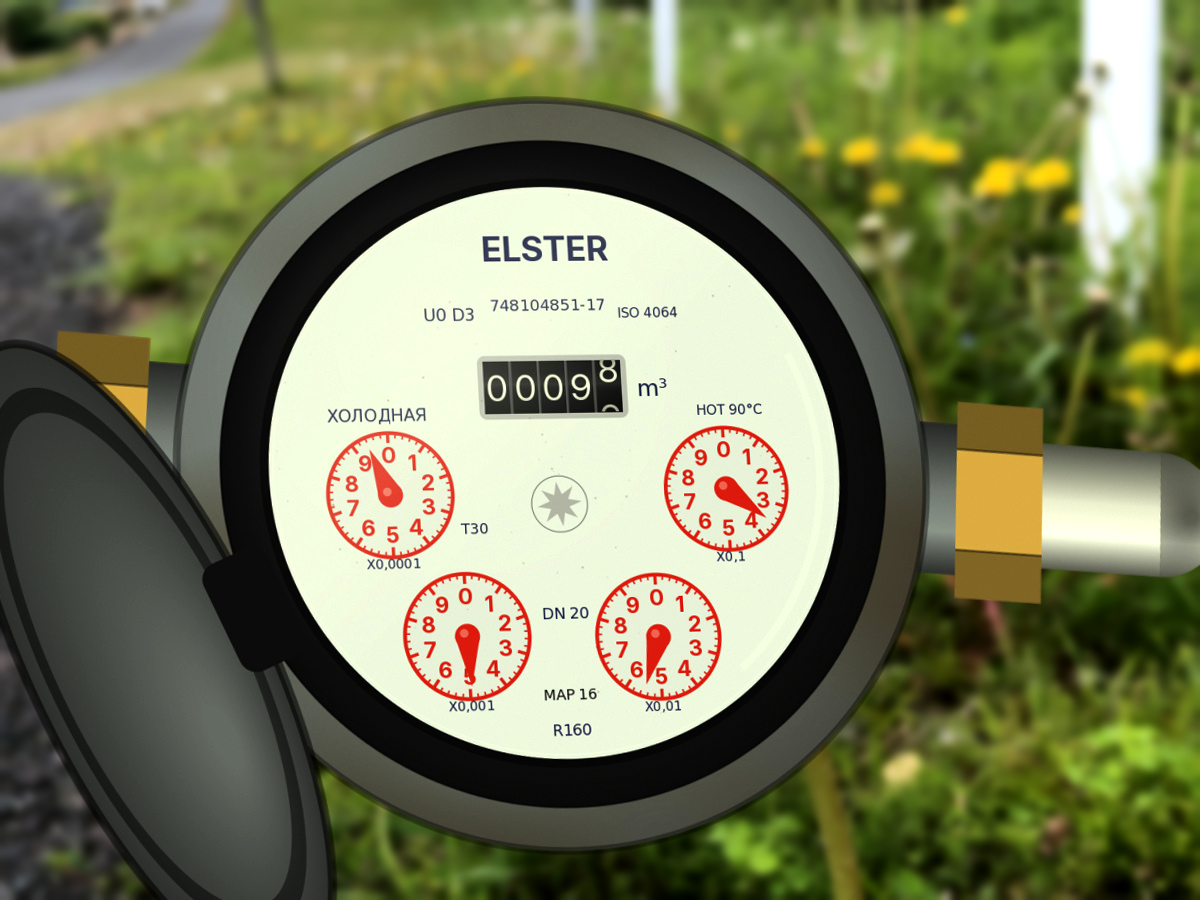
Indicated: 98.3549m³
